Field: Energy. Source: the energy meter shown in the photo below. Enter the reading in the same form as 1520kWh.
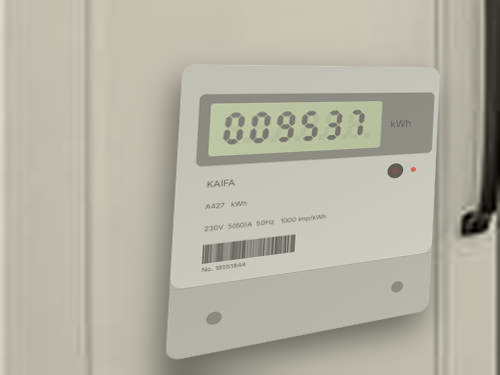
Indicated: 9537kWh
